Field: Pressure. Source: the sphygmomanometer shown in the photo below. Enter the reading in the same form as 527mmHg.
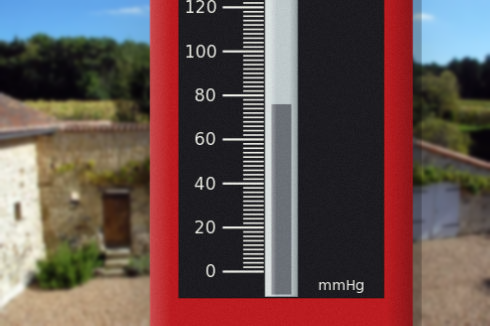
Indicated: 76mmHg
